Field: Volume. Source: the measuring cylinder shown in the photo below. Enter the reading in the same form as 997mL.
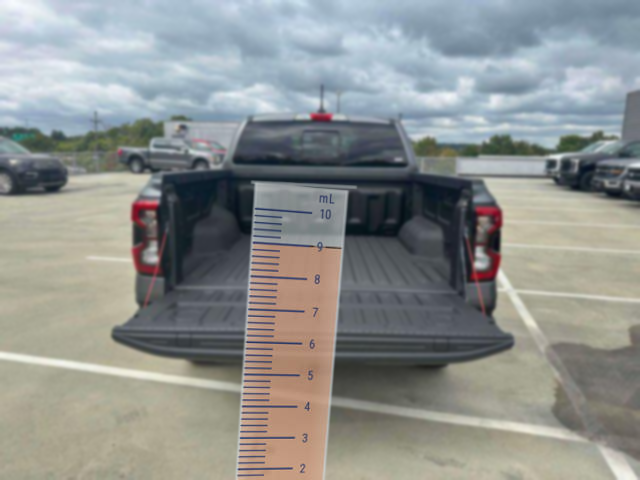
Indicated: 9mL
